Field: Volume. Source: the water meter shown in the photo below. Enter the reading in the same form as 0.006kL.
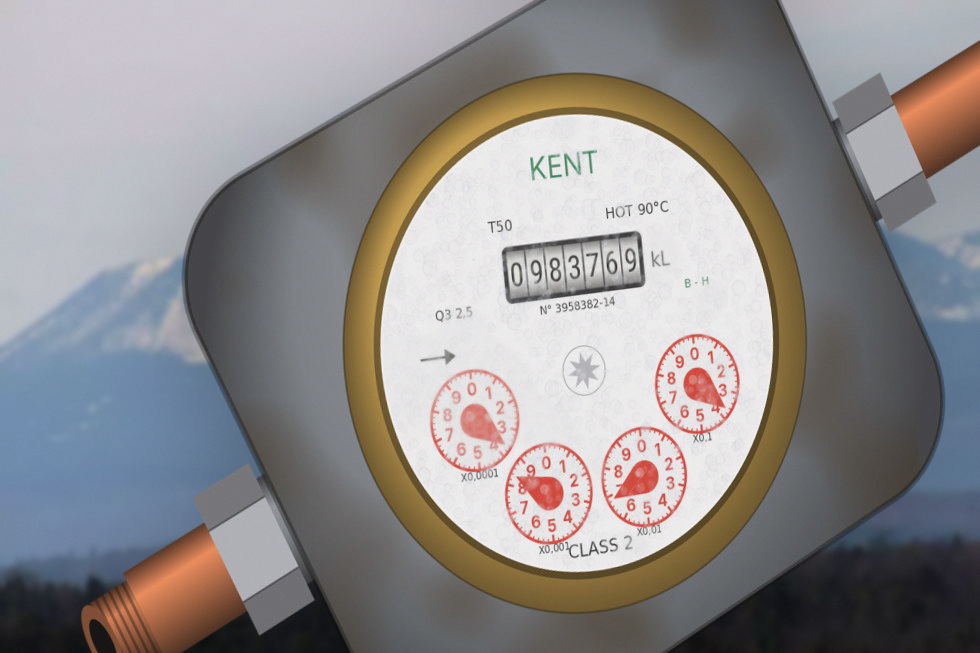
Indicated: 983769.3683kL
